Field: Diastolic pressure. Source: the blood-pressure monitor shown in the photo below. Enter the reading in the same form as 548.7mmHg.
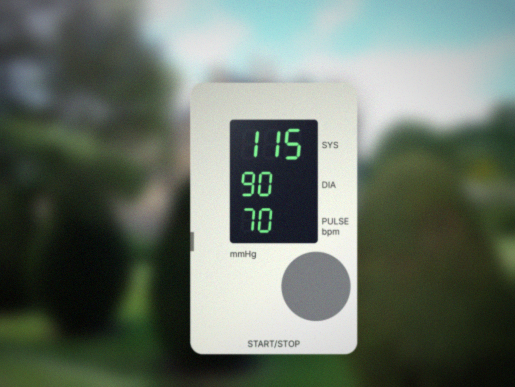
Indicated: 90mmHg
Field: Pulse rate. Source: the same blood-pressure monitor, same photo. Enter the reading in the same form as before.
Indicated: 70bpm
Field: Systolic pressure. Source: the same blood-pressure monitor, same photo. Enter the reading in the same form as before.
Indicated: 115mmHg
